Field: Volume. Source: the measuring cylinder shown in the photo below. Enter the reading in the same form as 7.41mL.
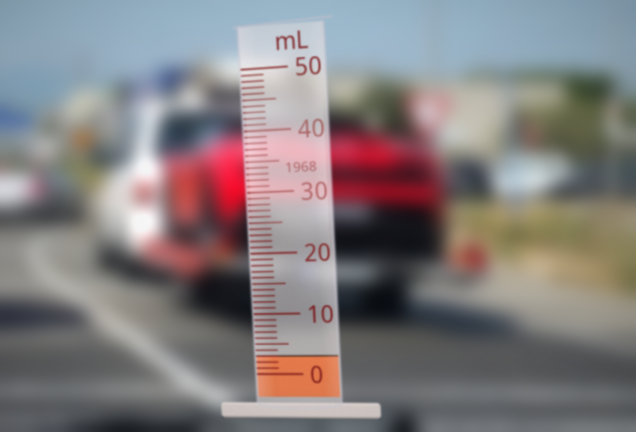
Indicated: 3mL
